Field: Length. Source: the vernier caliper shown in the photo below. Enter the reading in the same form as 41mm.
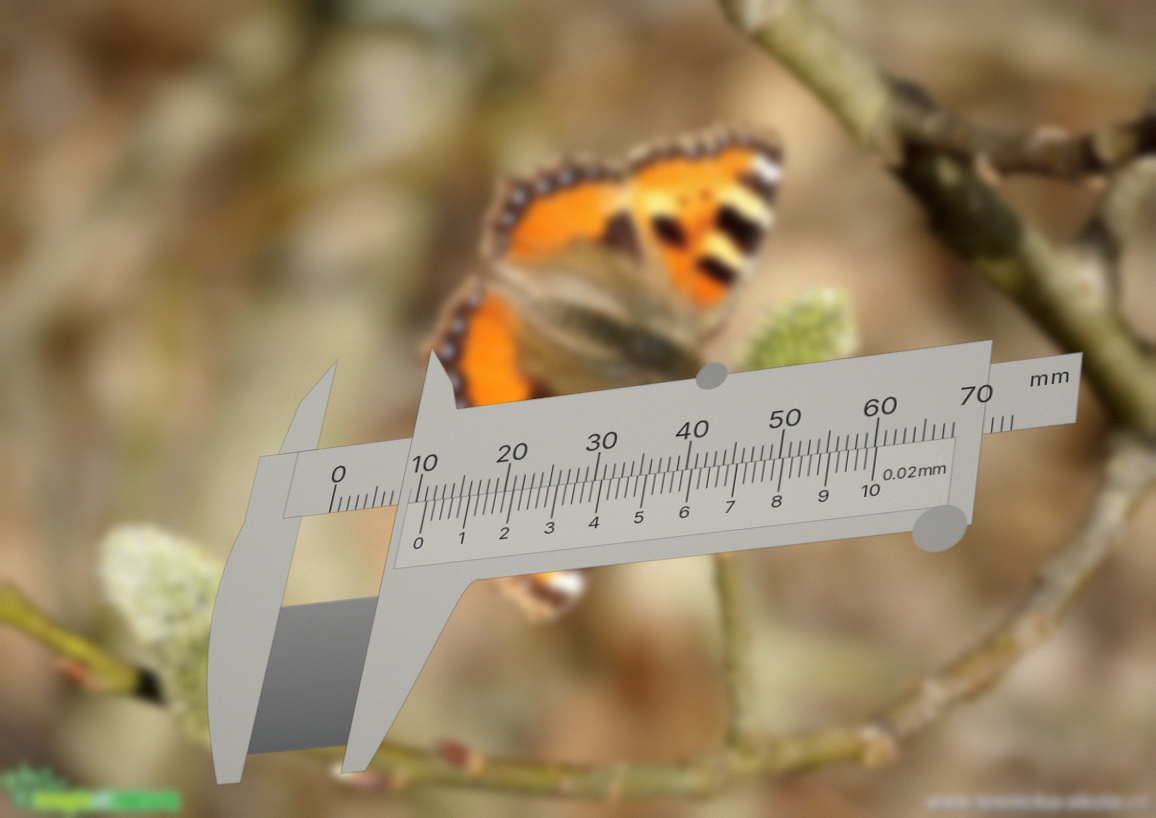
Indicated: 11.2mm
